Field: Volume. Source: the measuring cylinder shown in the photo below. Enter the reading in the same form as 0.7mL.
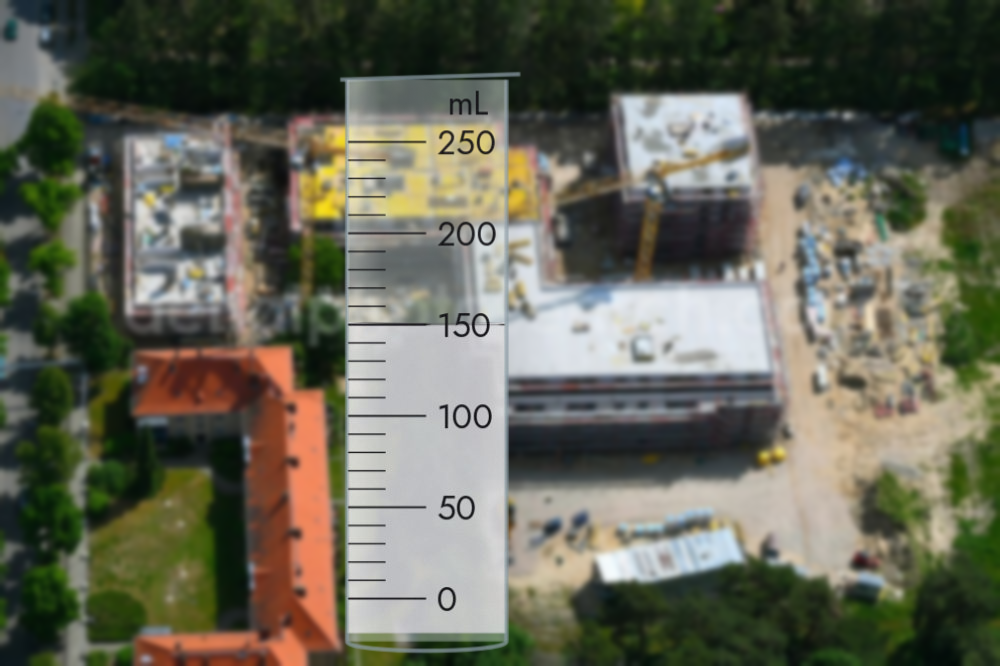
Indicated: 150mL
